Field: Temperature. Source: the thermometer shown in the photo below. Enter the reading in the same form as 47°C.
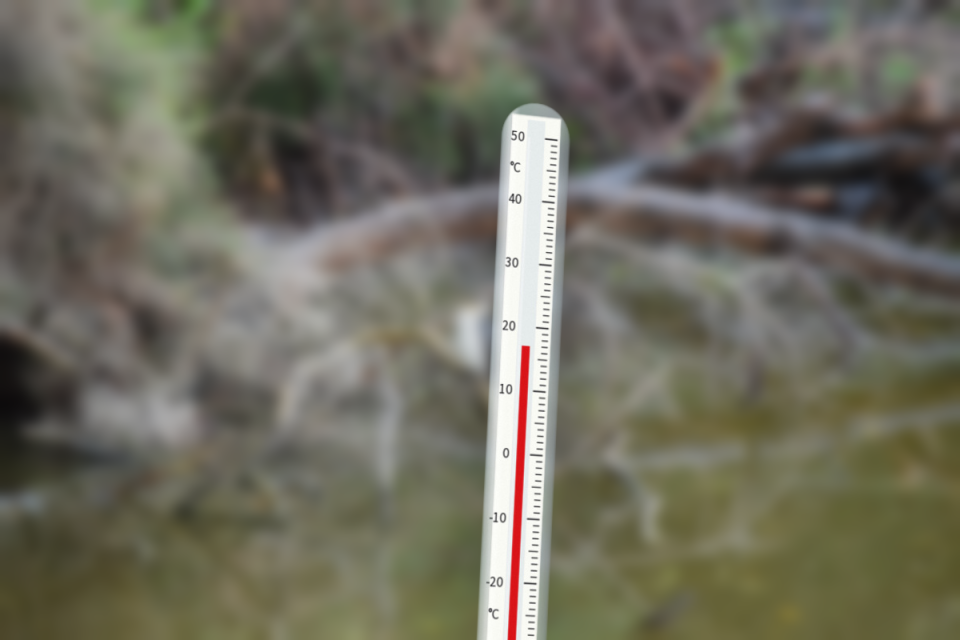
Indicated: 17°C
